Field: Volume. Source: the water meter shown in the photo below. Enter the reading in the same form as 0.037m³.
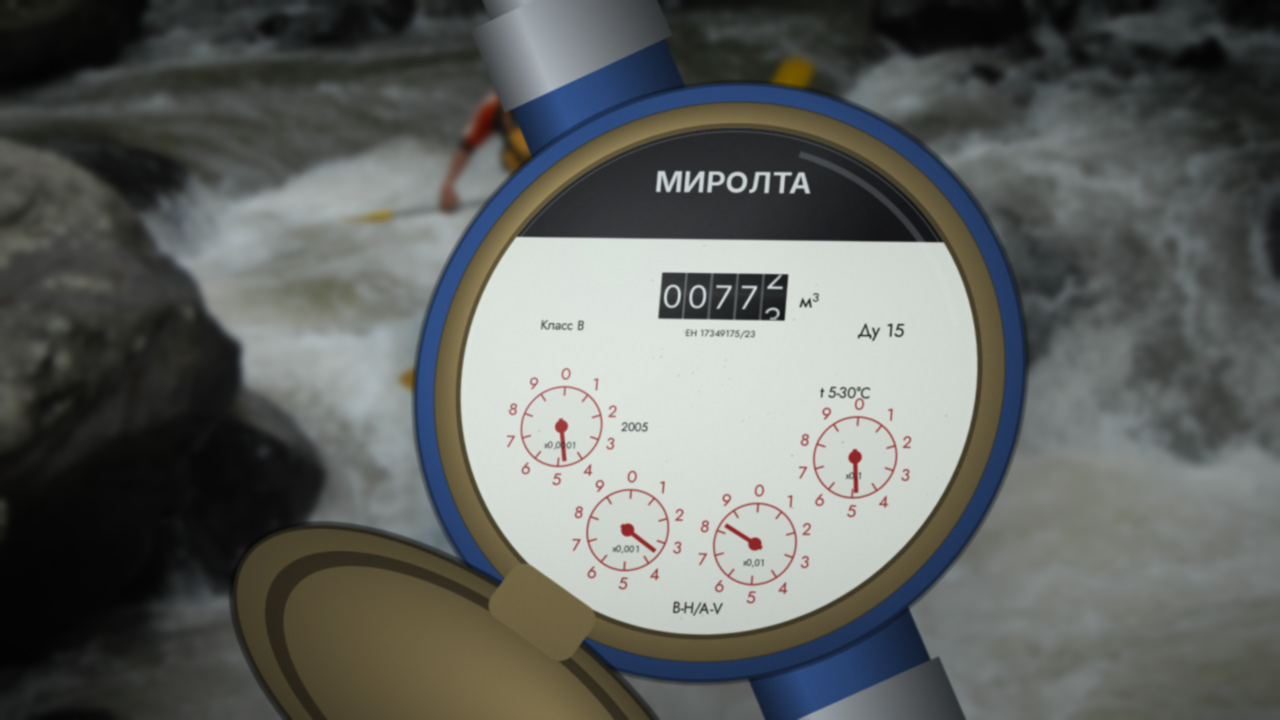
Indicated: 772.4834m³
